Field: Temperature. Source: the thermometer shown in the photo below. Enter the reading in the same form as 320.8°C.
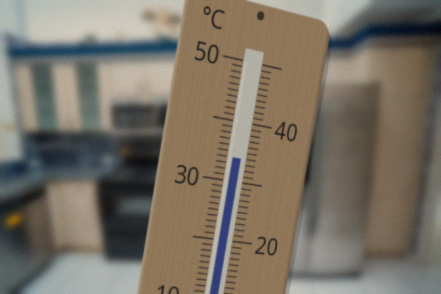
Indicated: 34°C
